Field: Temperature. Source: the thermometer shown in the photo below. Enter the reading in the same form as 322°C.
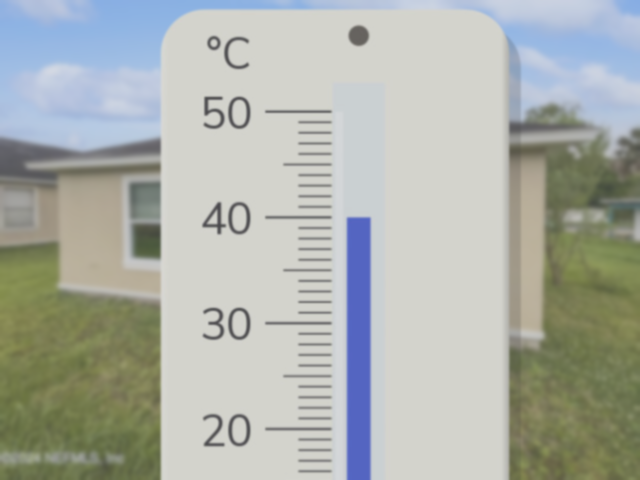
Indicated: 40°C
